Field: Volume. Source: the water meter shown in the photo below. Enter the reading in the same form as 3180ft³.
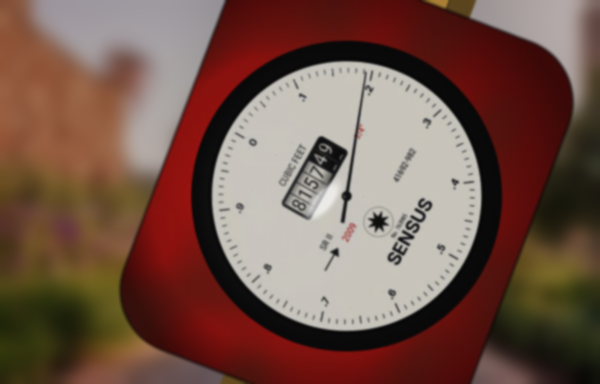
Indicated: 815749.19ft³
